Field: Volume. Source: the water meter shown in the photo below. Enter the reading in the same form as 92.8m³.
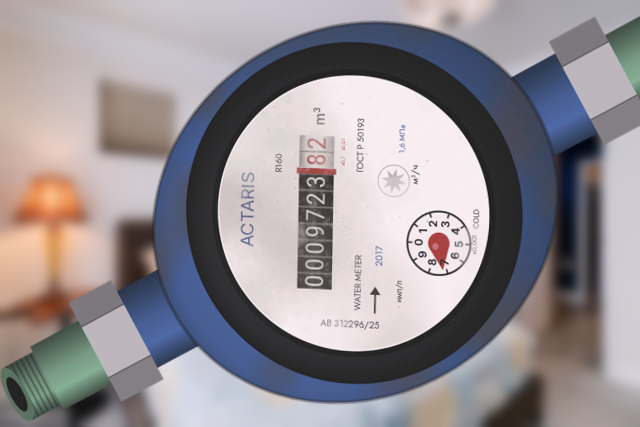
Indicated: 9723.827m³
